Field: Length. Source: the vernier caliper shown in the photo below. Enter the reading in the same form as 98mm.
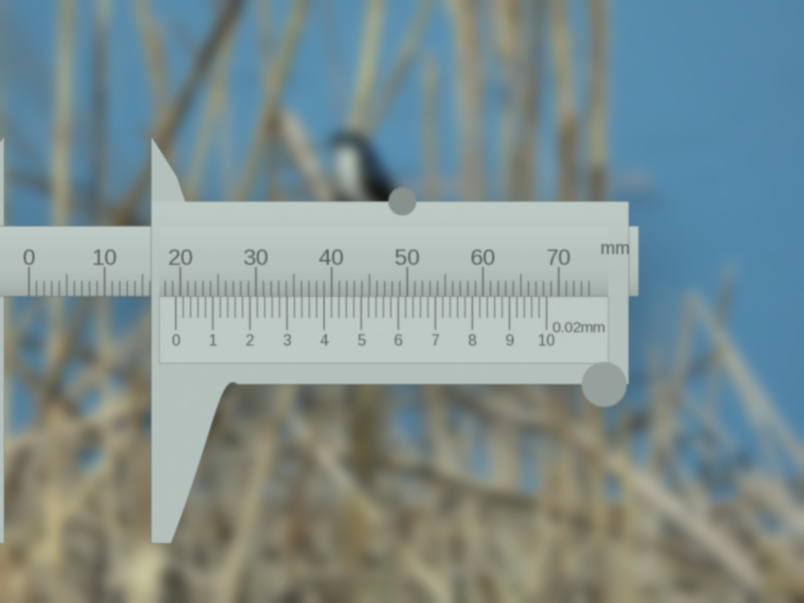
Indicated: 19.4mm
